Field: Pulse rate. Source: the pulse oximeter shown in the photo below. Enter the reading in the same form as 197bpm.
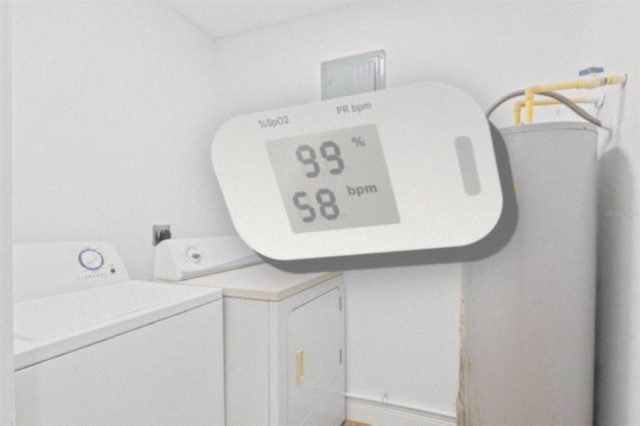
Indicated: 58bpm
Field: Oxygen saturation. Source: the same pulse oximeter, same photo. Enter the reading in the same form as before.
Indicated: 99%
